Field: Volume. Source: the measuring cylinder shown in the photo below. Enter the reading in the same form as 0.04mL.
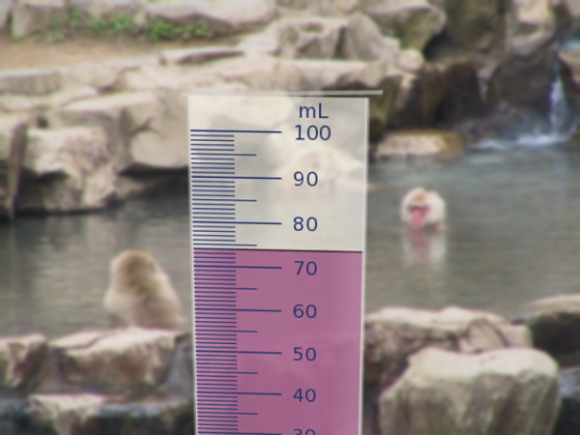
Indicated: 74mL
